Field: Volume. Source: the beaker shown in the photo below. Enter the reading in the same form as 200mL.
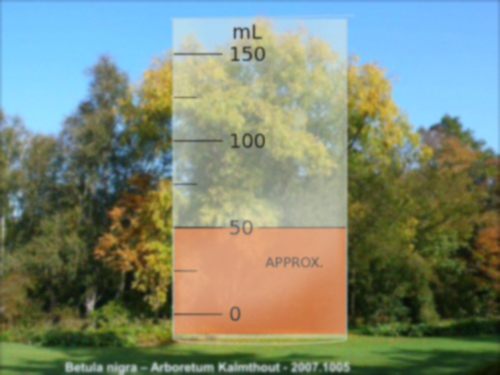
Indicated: 50mL
